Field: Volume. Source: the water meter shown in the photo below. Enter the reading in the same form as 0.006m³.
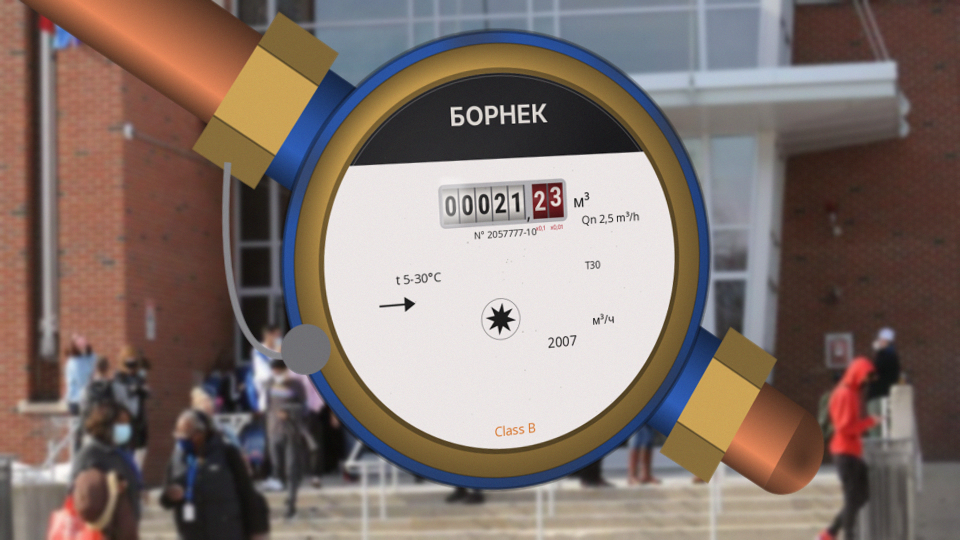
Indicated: 21.23m³
